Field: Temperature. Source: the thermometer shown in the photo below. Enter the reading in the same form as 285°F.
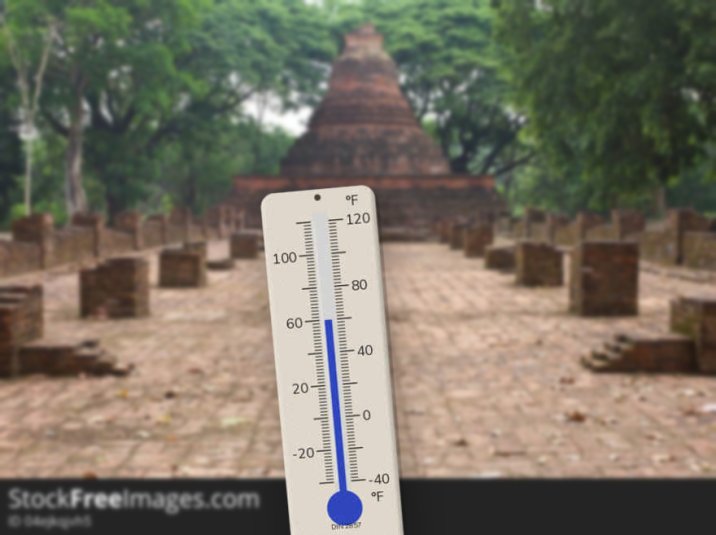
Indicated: 60°F
